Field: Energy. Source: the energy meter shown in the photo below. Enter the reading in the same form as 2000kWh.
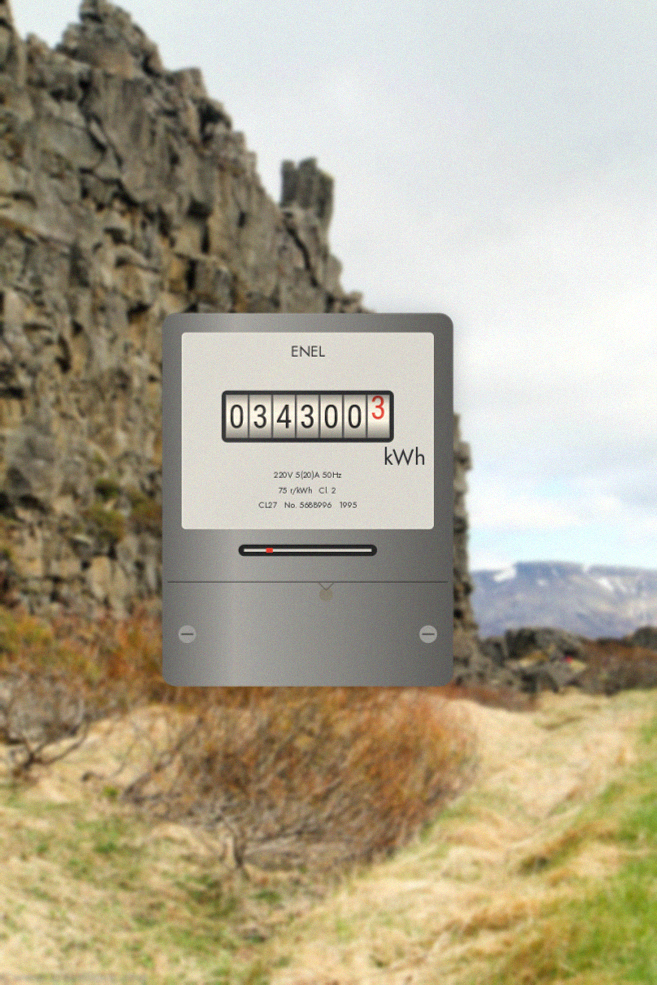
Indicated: 34300.3kWh
